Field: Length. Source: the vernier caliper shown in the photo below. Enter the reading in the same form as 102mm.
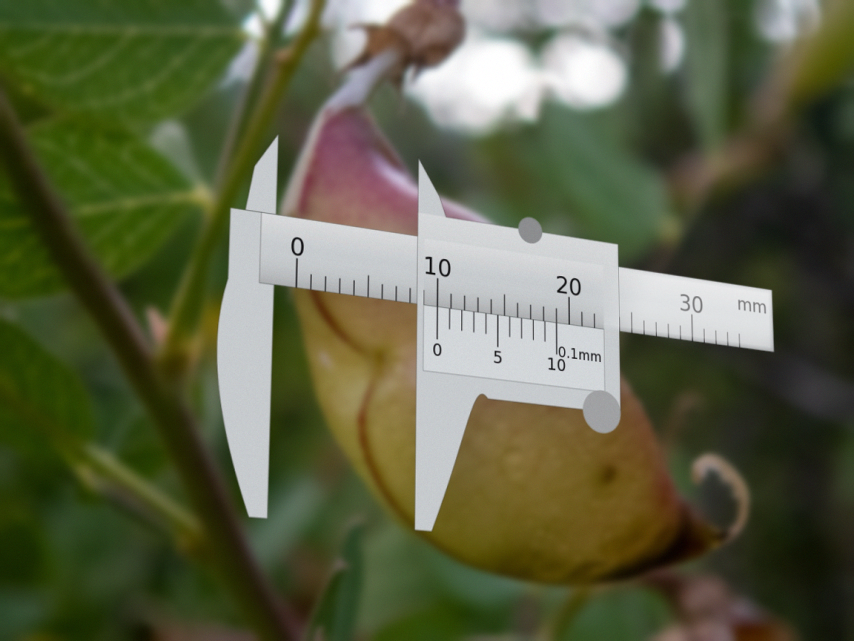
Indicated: 10.0mm
